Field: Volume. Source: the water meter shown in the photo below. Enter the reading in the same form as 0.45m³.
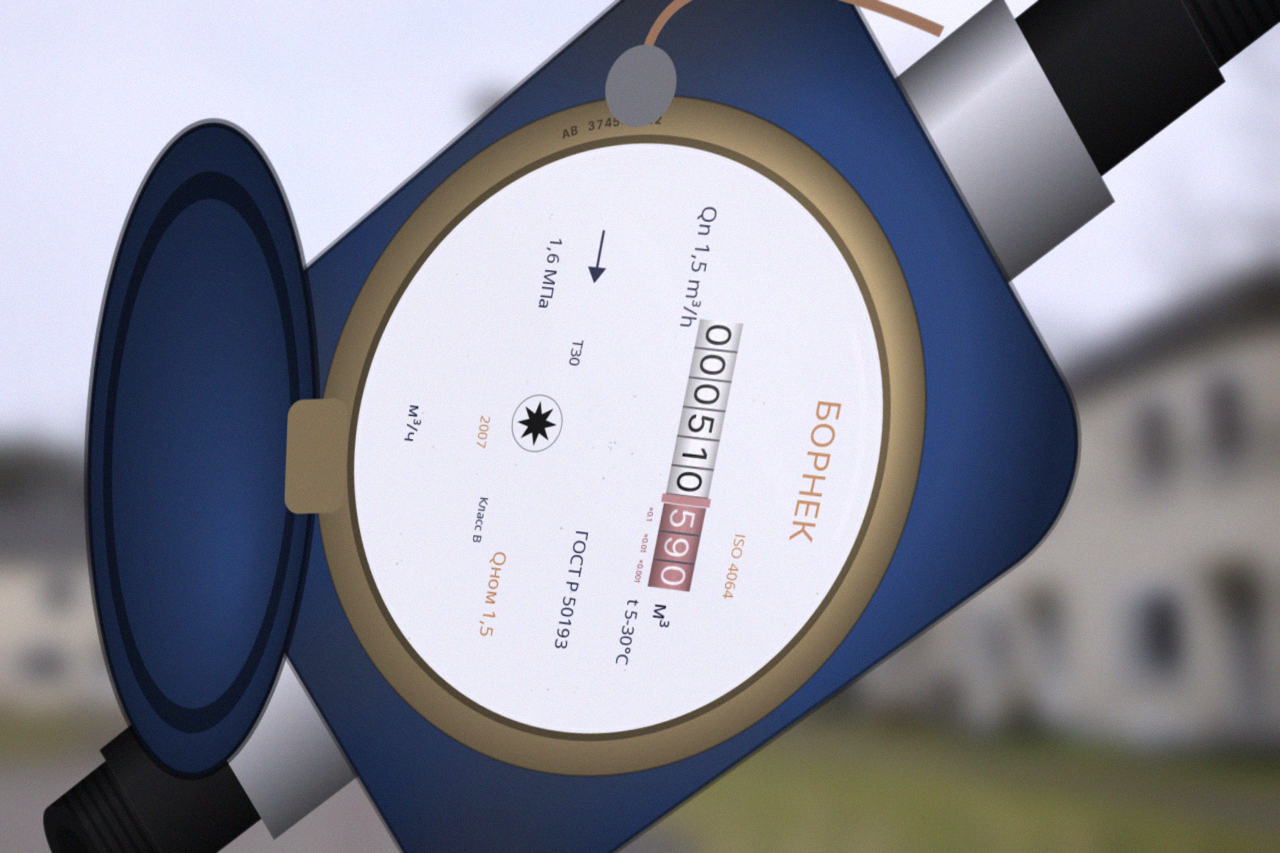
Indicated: 510.590m³
